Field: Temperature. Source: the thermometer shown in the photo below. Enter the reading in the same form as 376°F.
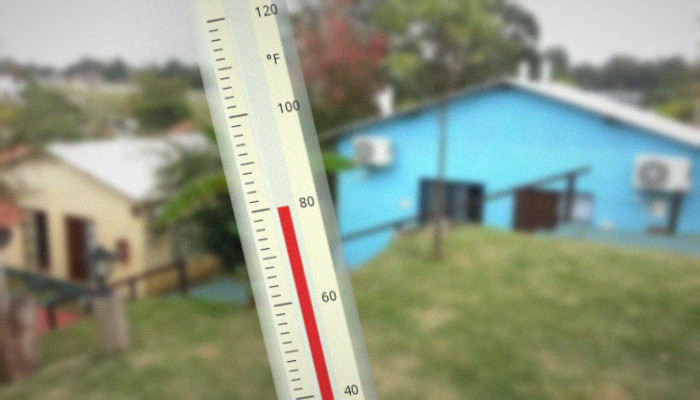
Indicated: 80°F
